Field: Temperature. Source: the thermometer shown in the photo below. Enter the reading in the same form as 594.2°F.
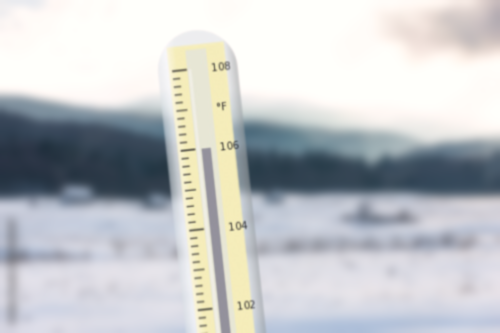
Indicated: 106°F
